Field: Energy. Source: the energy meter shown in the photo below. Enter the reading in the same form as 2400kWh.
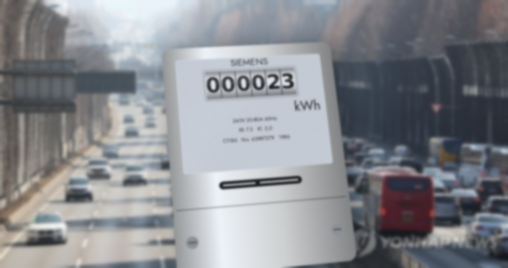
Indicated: 23kWh
